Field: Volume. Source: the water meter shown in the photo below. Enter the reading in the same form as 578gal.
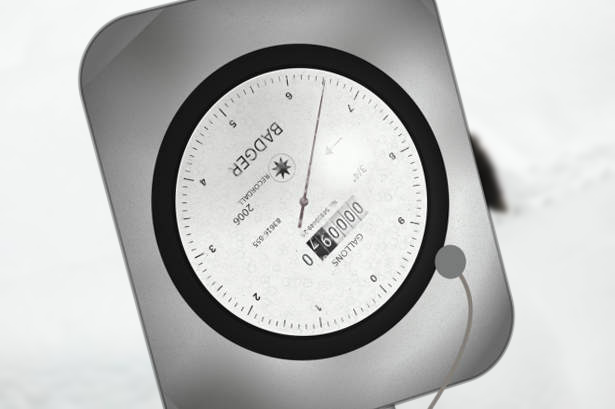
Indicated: 966.5gal
